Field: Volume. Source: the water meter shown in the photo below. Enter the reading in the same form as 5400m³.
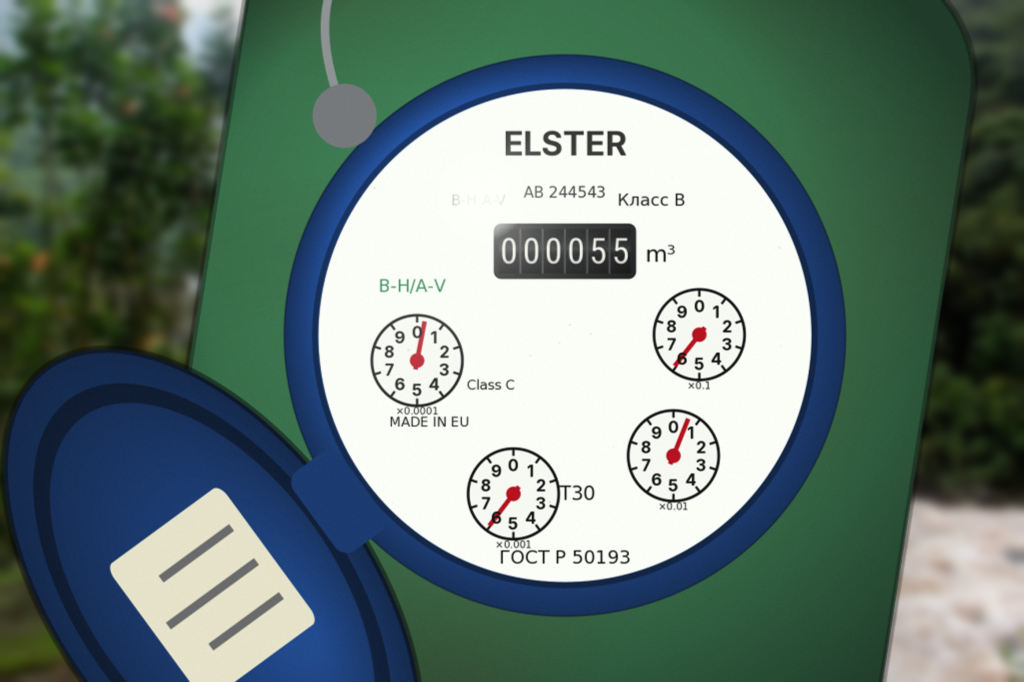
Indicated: 55.6060m³
